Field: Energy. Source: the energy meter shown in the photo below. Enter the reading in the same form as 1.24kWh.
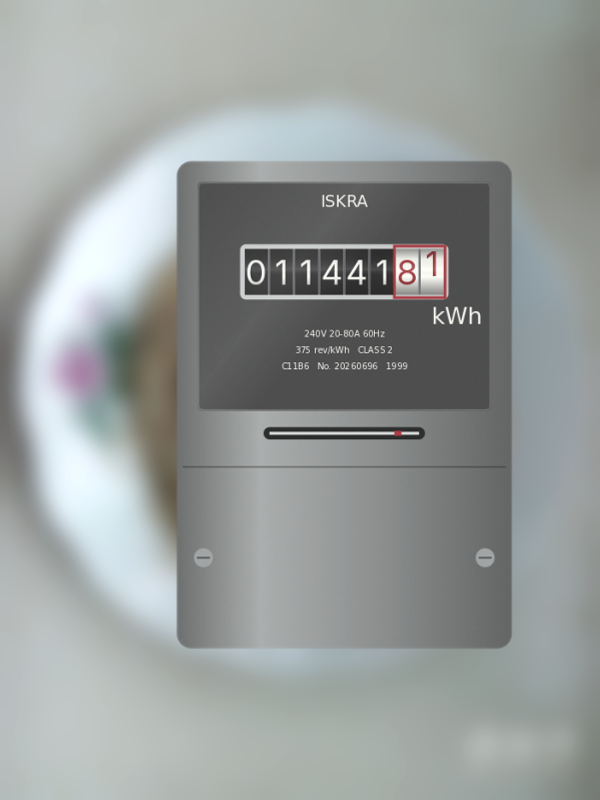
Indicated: 11441.81kWh
